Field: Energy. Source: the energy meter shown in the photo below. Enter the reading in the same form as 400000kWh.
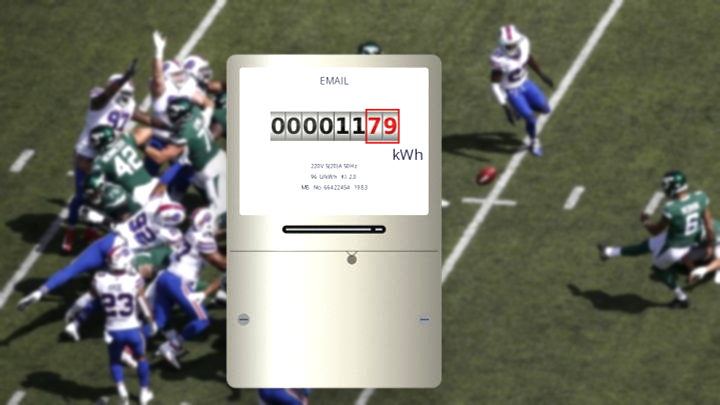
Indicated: 11.79kWh
